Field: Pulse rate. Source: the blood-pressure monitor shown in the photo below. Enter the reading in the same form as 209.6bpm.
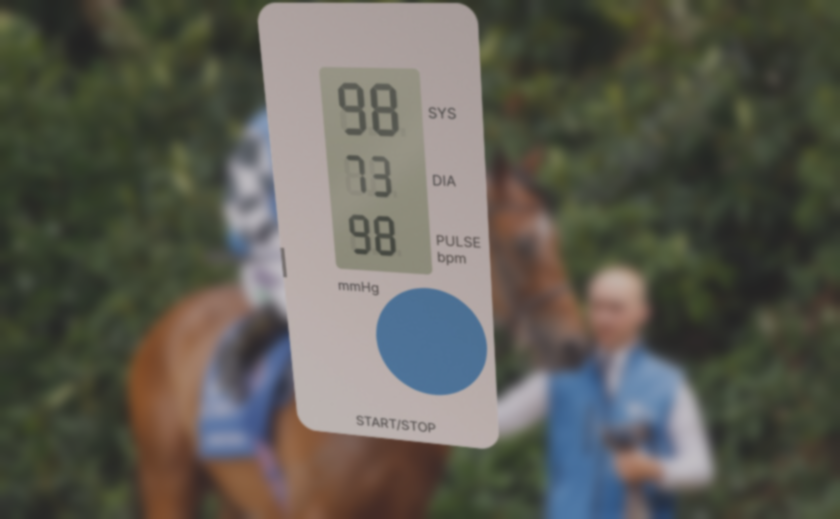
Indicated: 98bpm
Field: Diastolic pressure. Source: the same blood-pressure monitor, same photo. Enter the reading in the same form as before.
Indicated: 73mmHg
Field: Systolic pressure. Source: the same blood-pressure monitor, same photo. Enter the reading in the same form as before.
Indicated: 98mmHg
